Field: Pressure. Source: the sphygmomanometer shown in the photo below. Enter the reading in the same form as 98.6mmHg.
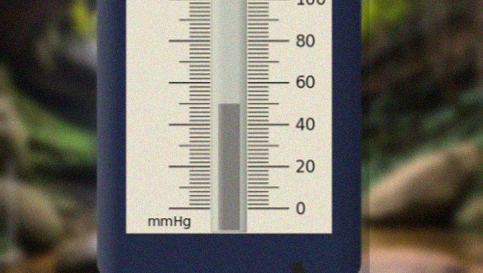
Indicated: 50mmHg
